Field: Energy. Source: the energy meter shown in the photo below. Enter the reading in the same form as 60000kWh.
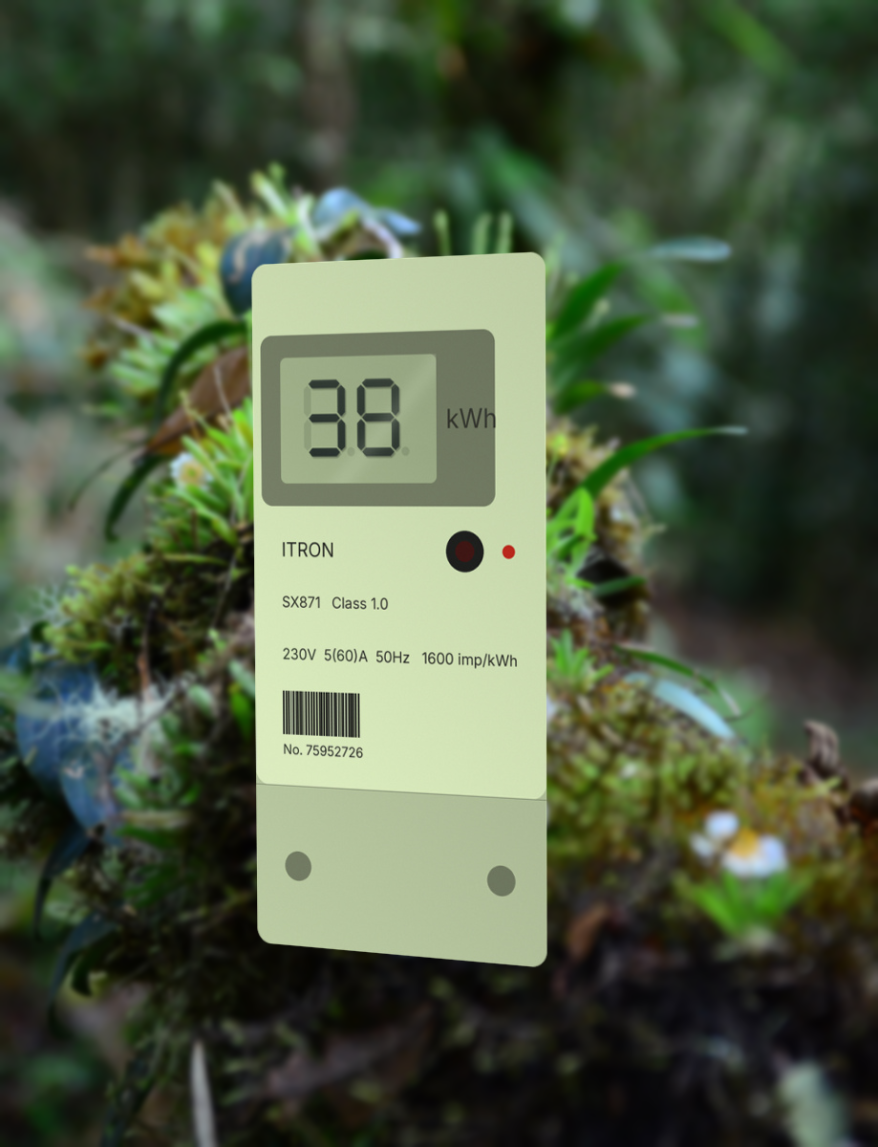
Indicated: 38kWh
